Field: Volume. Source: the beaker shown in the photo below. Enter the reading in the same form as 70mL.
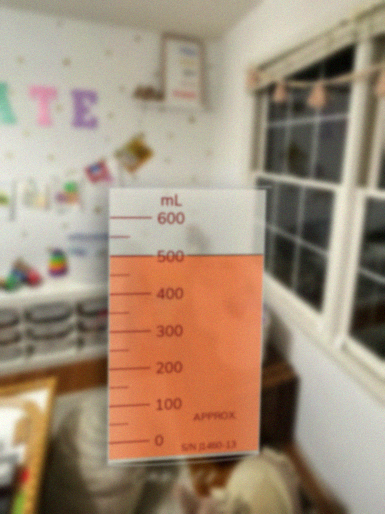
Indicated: 500mL
